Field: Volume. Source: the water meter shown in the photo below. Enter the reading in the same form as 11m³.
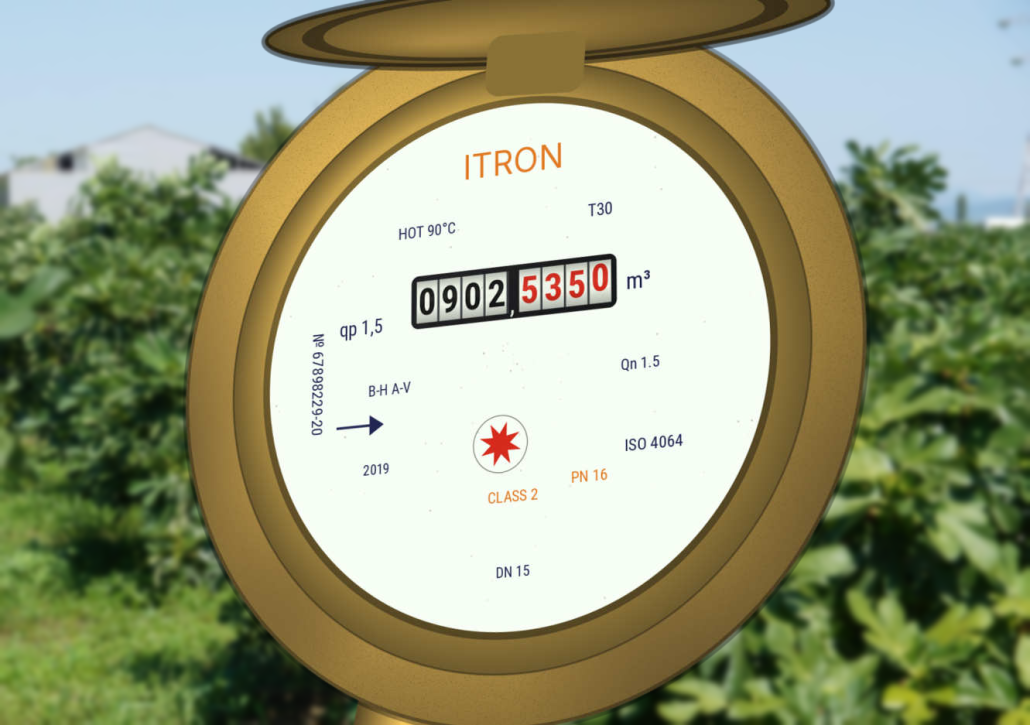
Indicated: 902.5350m³
